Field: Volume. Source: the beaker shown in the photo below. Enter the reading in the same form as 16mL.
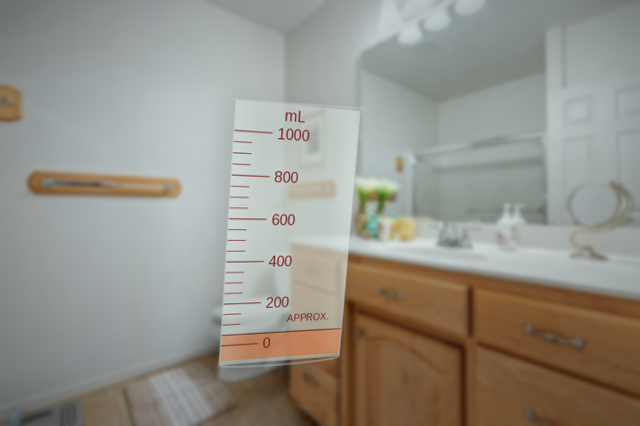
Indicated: 50mL
